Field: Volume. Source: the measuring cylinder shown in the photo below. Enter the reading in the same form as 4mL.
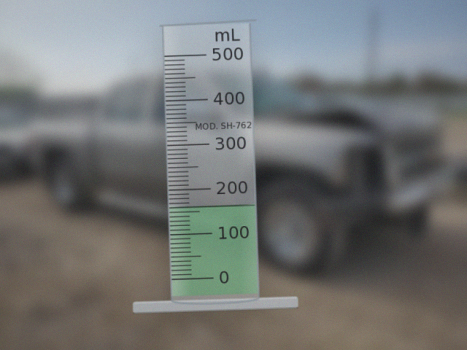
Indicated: 160mL
